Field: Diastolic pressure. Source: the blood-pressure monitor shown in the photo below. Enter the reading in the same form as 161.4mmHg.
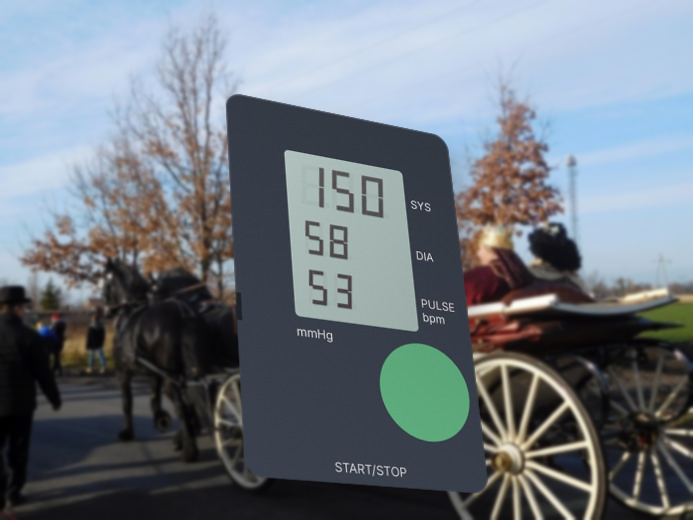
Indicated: 58mmHg
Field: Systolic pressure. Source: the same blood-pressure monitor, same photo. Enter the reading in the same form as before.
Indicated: 150mmHg
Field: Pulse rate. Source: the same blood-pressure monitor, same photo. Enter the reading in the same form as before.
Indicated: 53bpm
